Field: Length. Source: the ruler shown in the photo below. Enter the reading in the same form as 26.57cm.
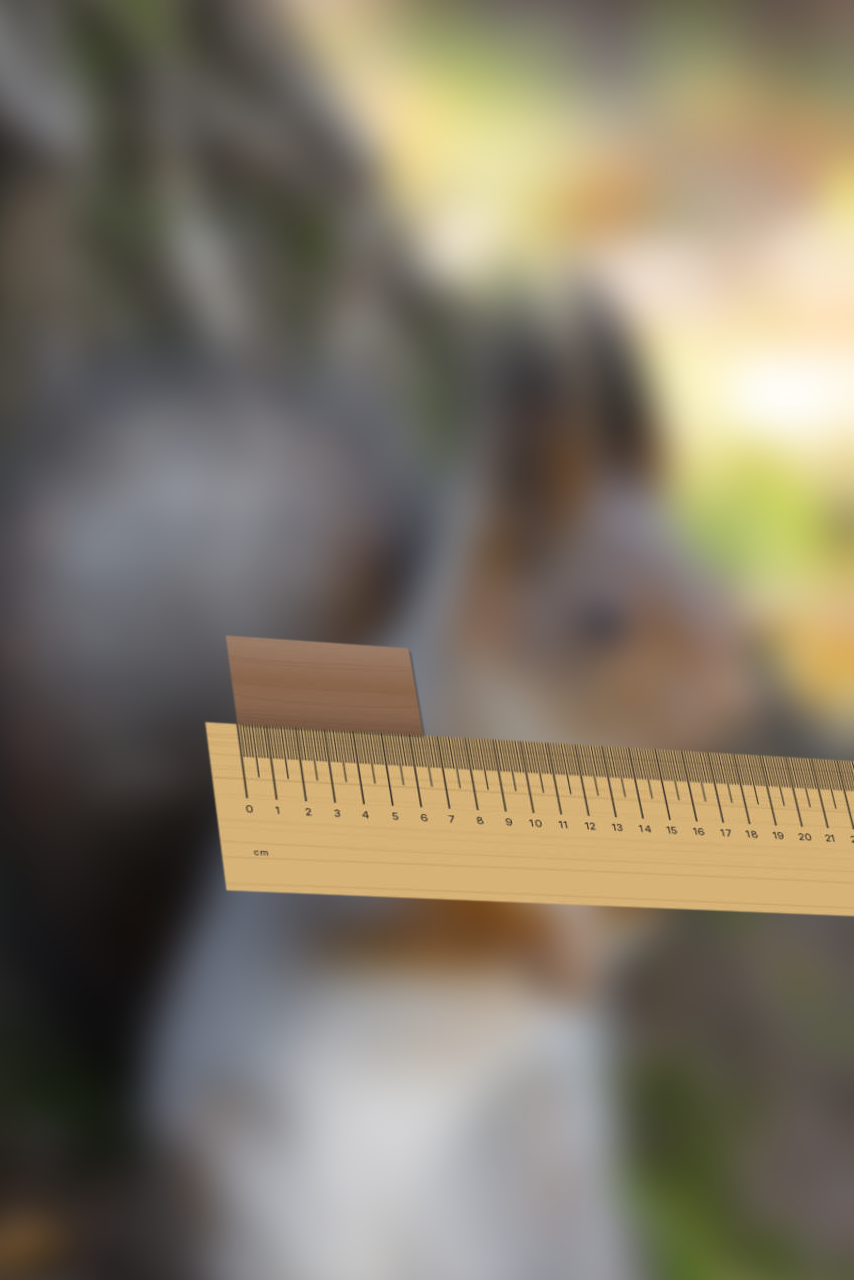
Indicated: 6.5cm
